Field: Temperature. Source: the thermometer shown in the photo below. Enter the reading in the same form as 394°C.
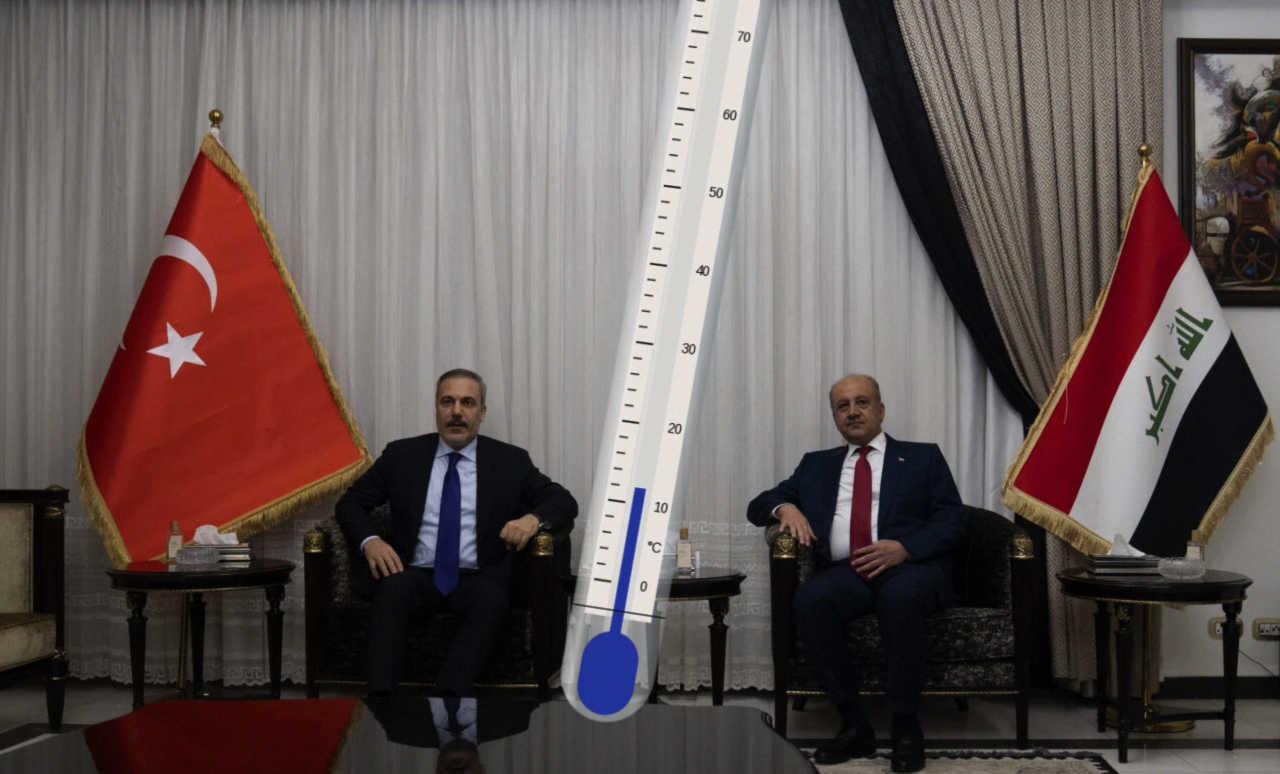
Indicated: 12°C
